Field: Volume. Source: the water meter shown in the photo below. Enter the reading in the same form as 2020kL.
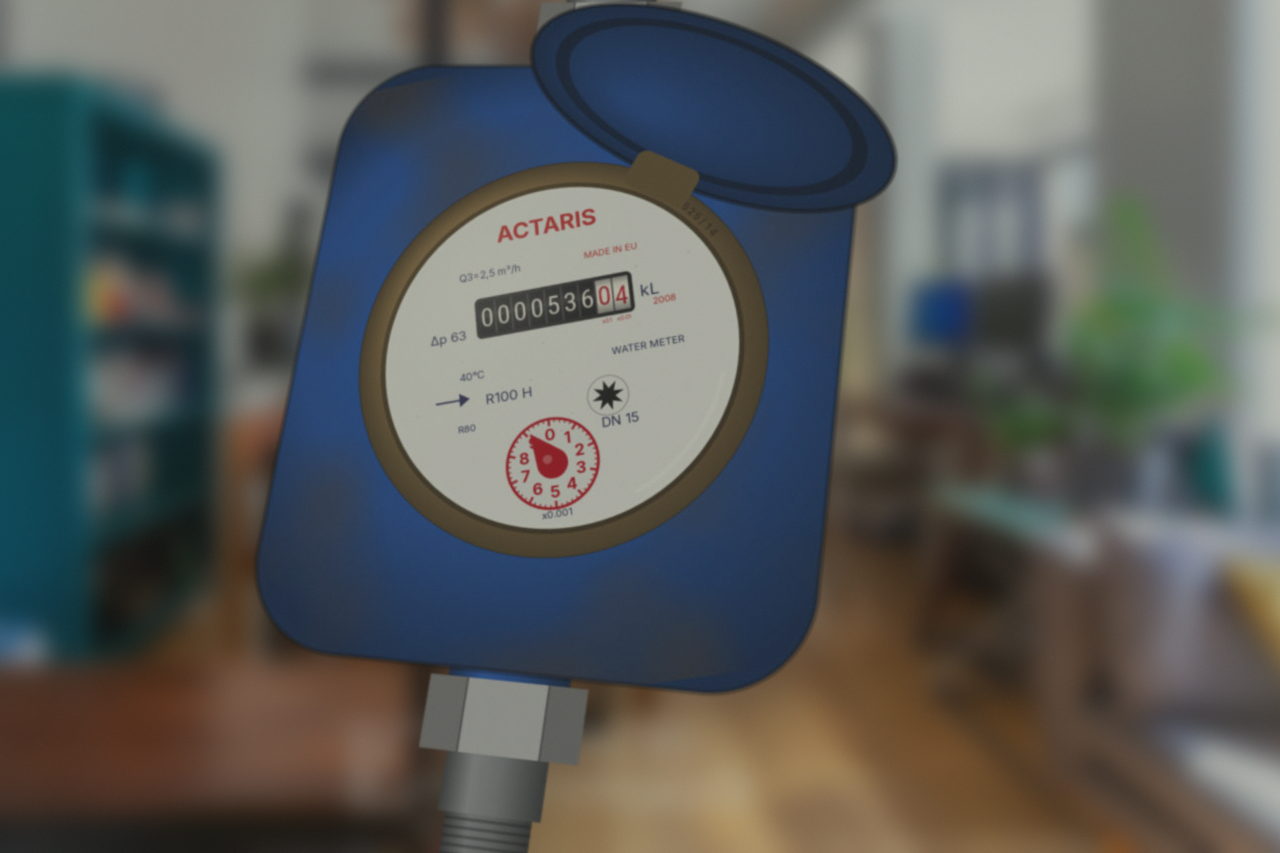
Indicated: 536.039kL
